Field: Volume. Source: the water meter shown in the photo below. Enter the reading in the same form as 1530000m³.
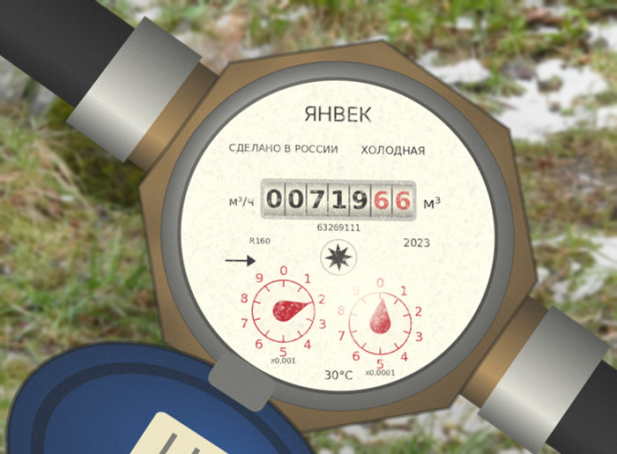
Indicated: 719.6620m³
